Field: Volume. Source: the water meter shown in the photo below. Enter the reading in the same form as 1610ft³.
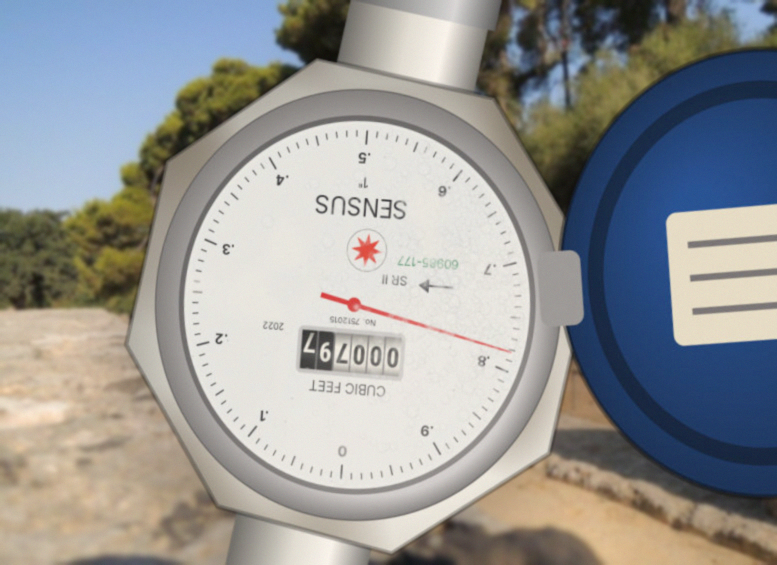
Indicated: 796.78ft³
